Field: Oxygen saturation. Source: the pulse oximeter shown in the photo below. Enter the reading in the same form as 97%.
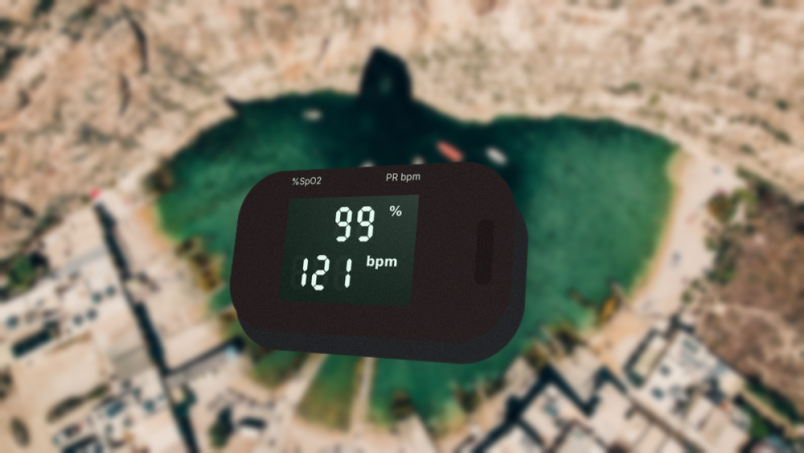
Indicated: 99%
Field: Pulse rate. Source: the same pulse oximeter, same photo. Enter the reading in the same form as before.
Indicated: 121bpm
